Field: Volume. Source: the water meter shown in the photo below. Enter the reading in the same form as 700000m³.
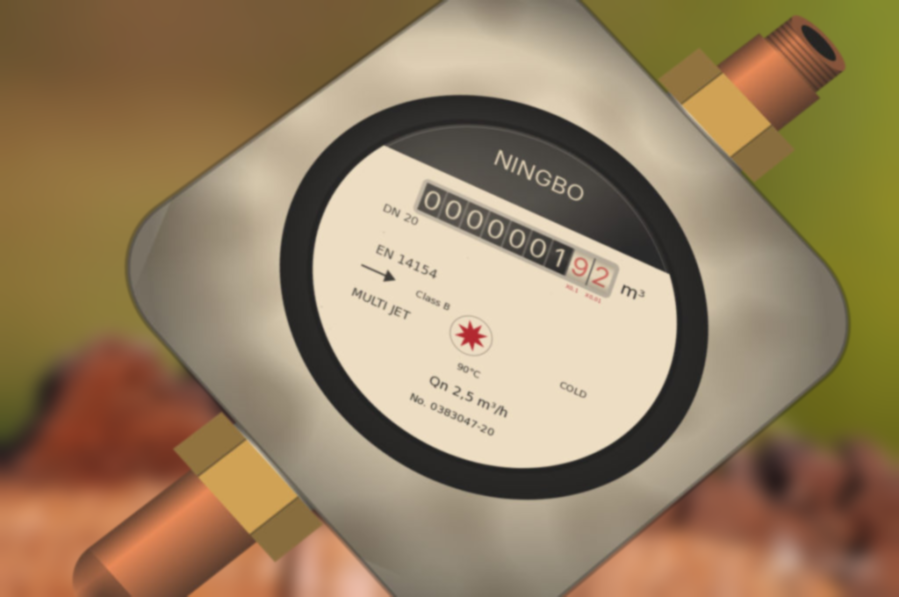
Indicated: 1.92m³
